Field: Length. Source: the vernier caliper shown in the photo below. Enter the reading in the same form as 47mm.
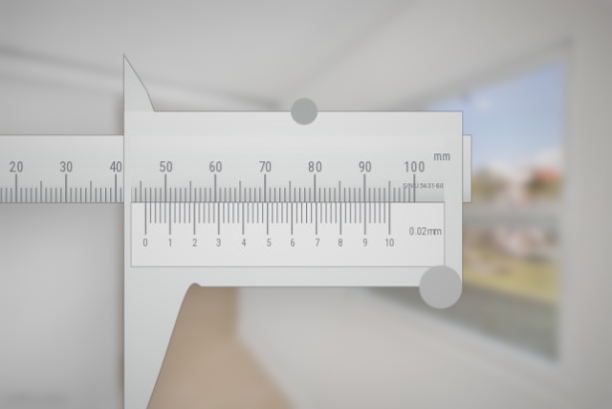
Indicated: 46.0mm
